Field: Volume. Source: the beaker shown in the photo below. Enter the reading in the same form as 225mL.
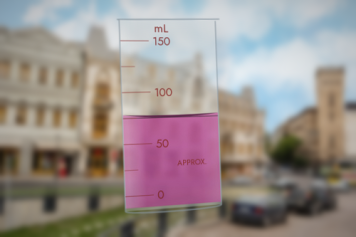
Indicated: 75mL
